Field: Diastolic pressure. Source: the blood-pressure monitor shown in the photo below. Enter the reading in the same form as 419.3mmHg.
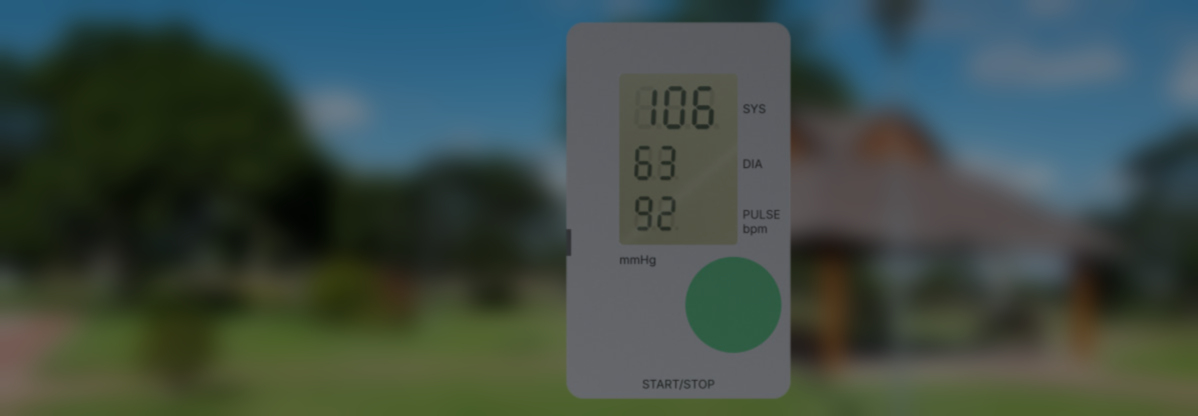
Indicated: 63mmHg
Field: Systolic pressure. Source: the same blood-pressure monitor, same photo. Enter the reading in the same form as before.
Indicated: 106mmHg
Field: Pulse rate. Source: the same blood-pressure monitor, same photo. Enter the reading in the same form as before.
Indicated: 92bpm
